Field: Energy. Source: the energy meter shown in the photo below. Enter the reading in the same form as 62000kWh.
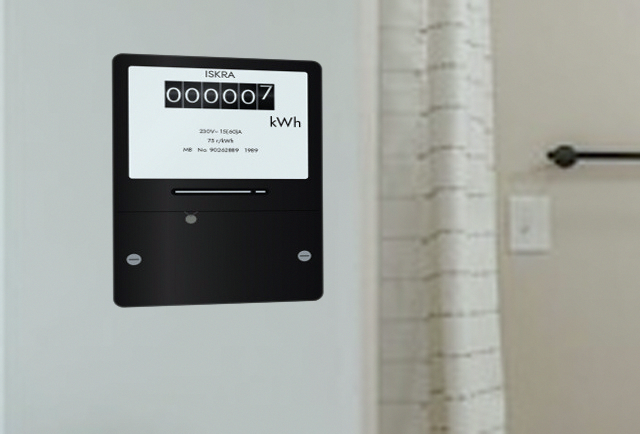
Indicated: 7kWh
